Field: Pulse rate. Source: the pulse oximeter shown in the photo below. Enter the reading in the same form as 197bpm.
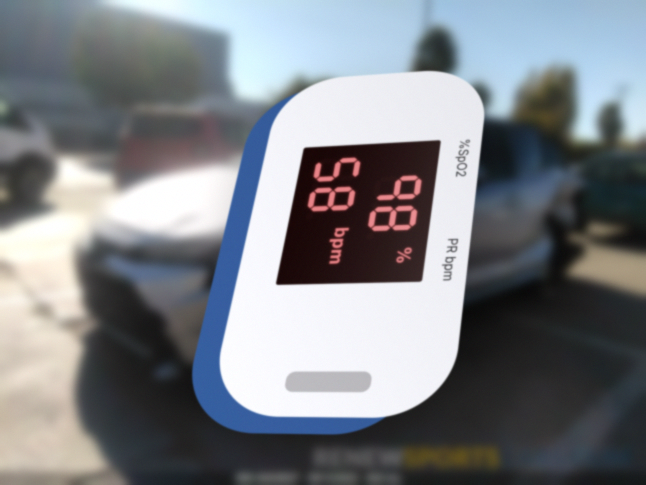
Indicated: 58bpm
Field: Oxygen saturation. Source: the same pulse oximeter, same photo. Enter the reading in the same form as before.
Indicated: 98%
